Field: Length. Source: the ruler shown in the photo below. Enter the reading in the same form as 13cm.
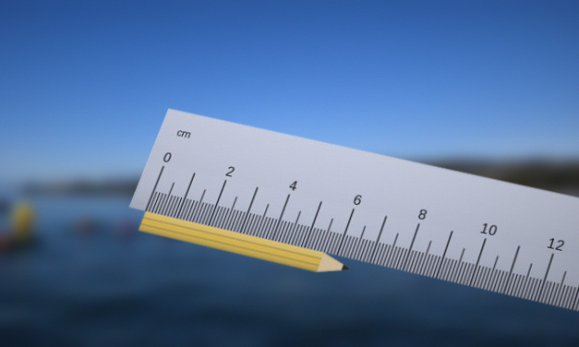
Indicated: 6.5cm
